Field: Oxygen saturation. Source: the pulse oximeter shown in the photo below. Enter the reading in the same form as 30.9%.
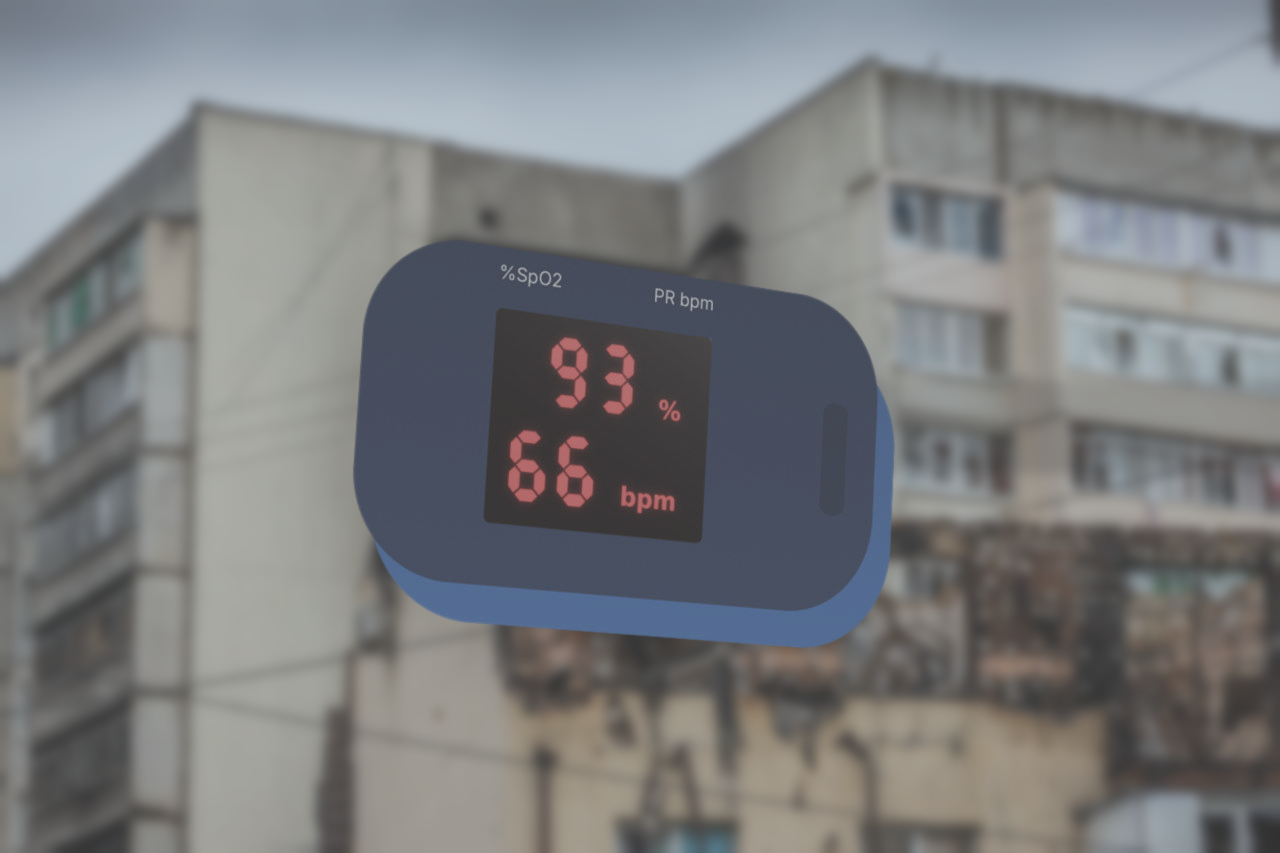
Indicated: 93%
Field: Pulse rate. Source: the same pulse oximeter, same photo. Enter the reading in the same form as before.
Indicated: 66bpm
